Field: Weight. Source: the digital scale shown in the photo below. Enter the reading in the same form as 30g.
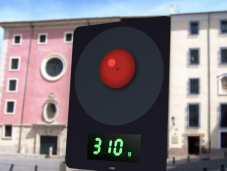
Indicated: 310g
